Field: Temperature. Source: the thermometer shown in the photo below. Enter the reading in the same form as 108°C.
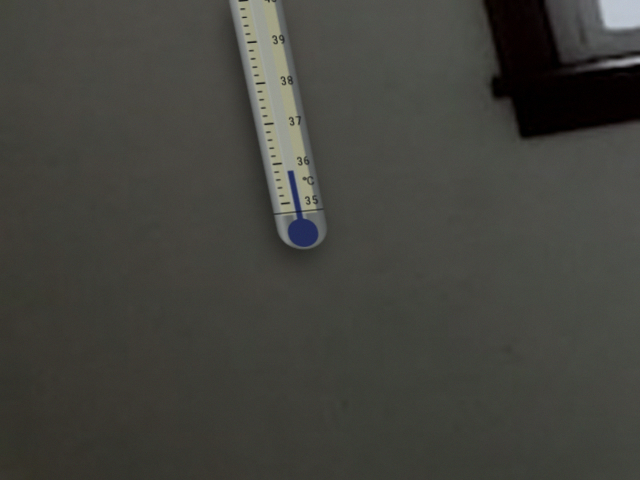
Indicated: 35.8°C
